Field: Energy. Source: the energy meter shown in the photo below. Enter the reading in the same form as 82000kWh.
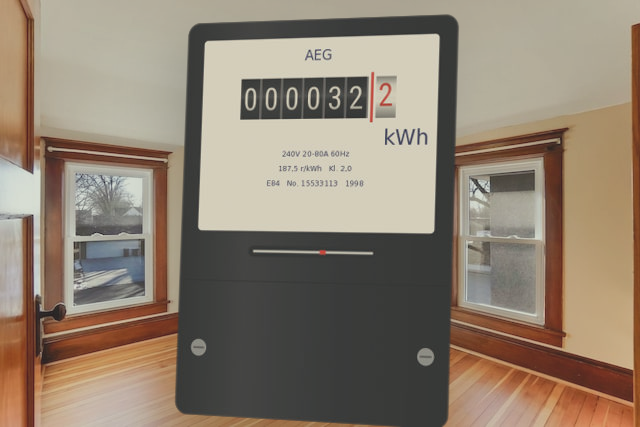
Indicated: 32.2kWh
